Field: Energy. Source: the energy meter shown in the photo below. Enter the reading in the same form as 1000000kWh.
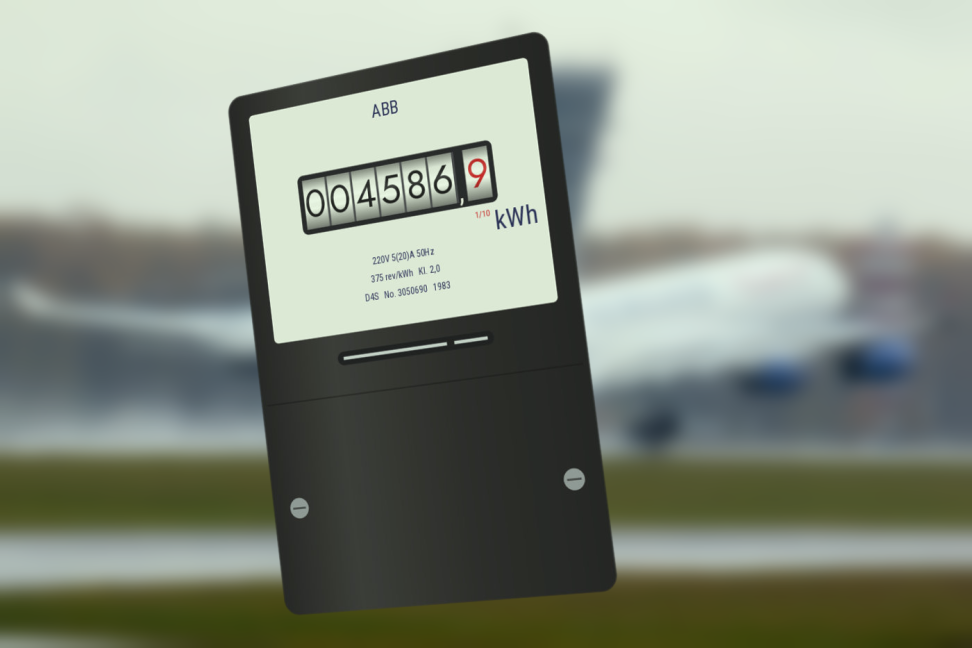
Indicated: 4586.9kWh
